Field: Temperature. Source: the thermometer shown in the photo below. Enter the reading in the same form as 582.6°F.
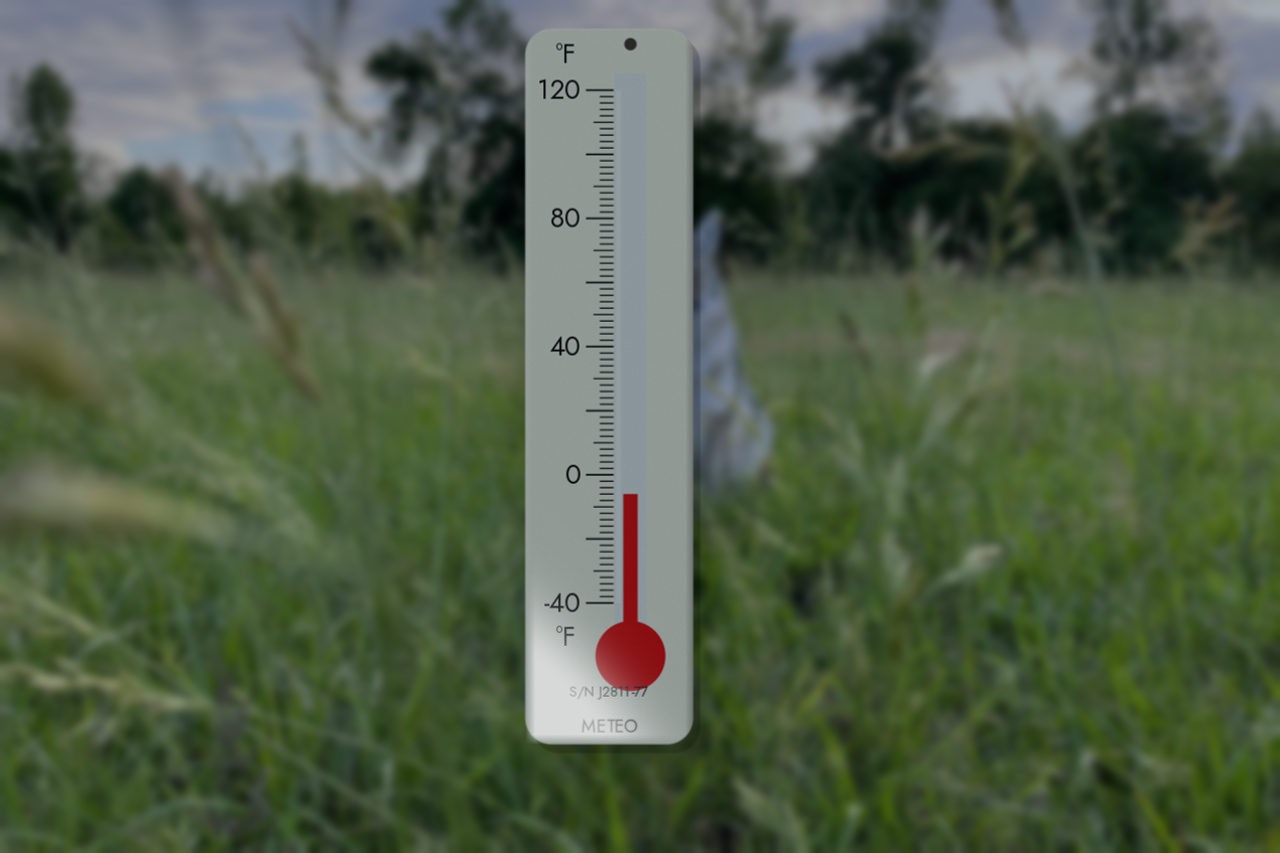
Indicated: -6°F
